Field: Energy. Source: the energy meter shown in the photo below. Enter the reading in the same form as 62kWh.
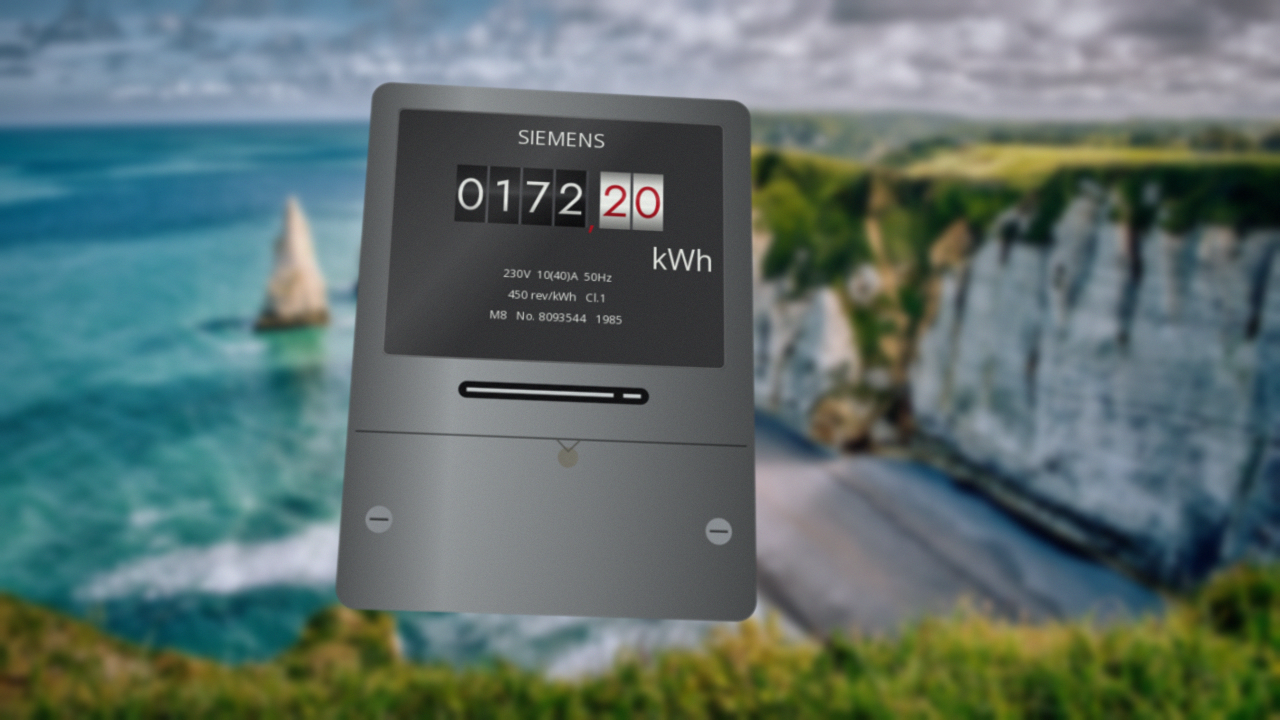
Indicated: 172.20kWh
